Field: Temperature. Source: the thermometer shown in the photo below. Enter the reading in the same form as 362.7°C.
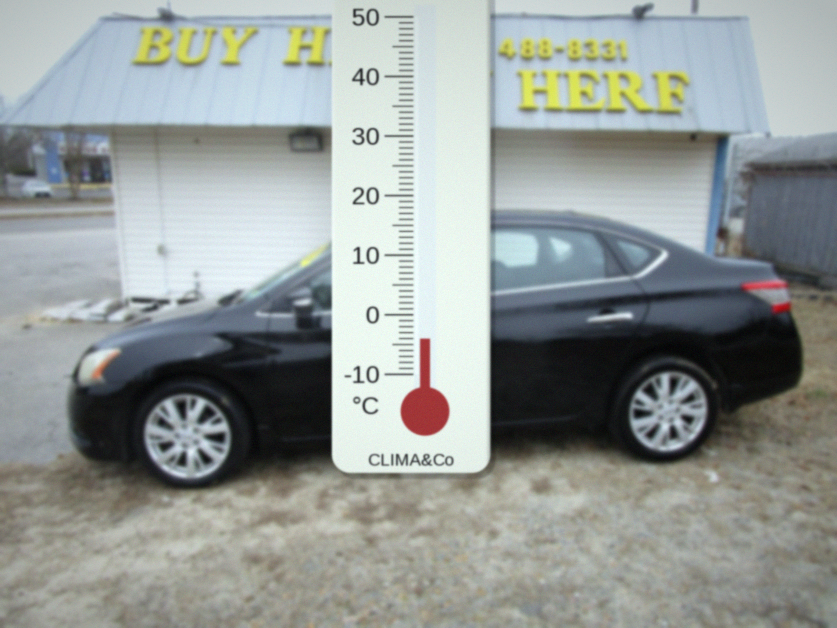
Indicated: -4°C
